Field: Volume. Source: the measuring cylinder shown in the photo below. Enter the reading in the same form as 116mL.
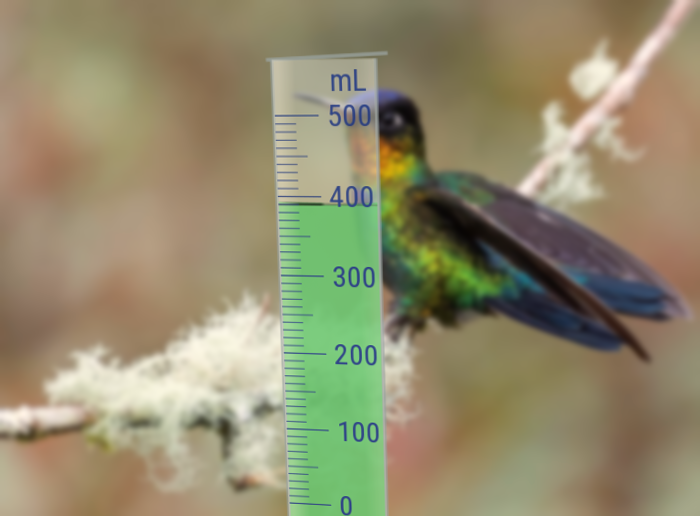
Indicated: 390mL
